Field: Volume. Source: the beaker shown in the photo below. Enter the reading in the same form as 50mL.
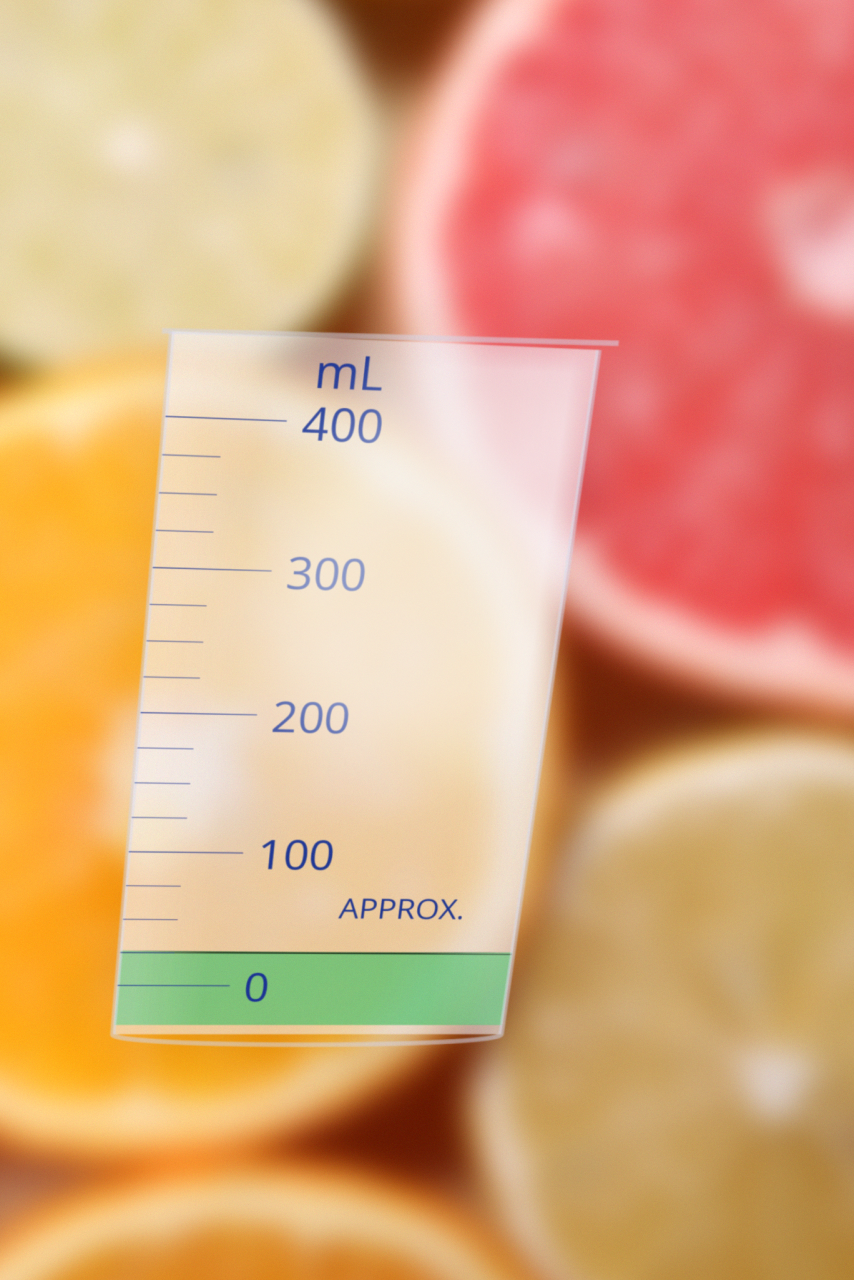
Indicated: 25mL
